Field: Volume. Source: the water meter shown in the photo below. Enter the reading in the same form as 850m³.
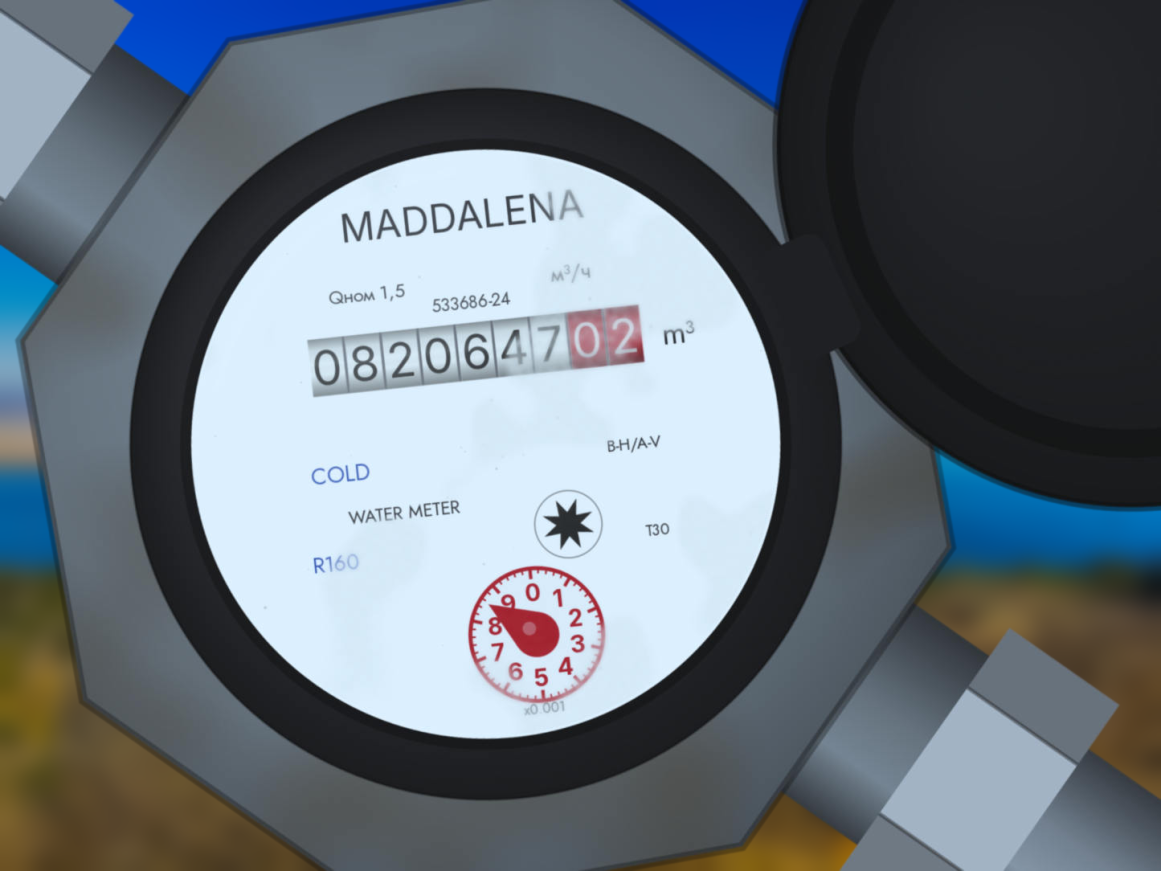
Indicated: 820647.028m³
